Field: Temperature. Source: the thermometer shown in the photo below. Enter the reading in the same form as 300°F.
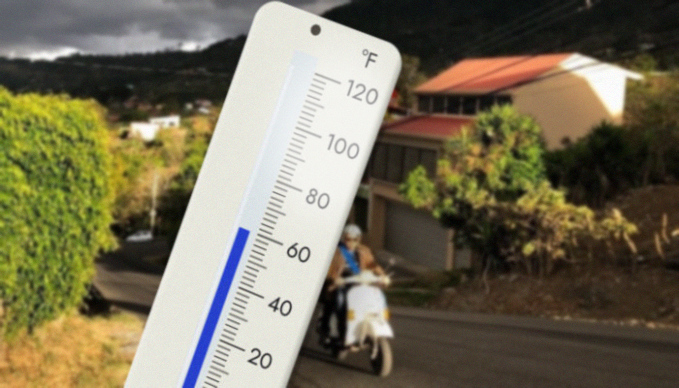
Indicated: 60°F
